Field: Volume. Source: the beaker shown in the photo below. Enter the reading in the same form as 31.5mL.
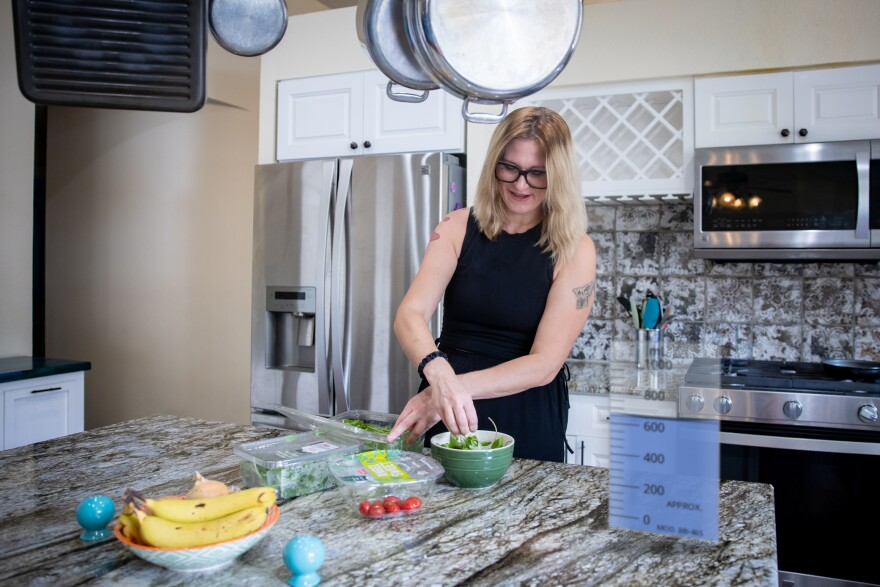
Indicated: 650mL
